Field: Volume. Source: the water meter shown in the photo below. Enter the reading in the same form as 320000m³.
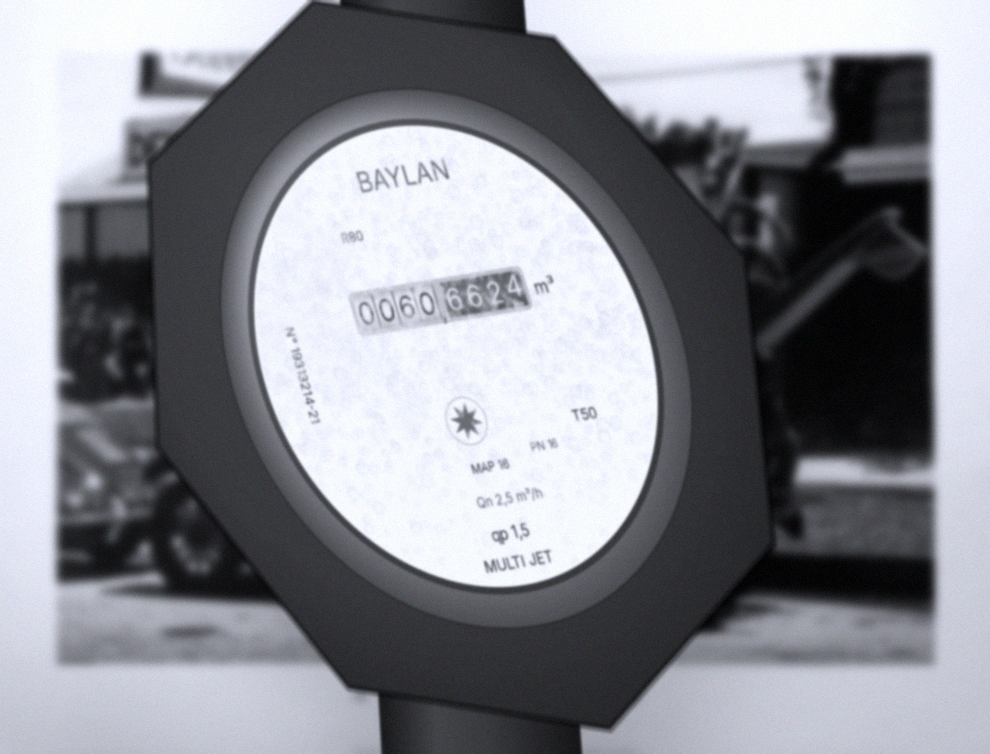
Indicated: 60.6624m³
